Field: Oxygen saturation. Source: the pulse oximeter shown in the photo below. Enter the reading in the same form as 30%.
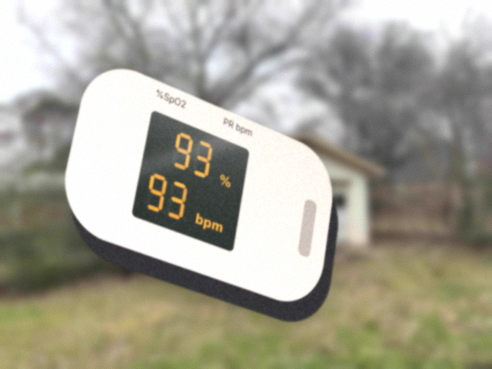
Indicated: 93%
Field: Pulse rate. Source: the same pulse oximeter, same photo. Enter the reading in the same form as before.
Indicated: 93bpm
